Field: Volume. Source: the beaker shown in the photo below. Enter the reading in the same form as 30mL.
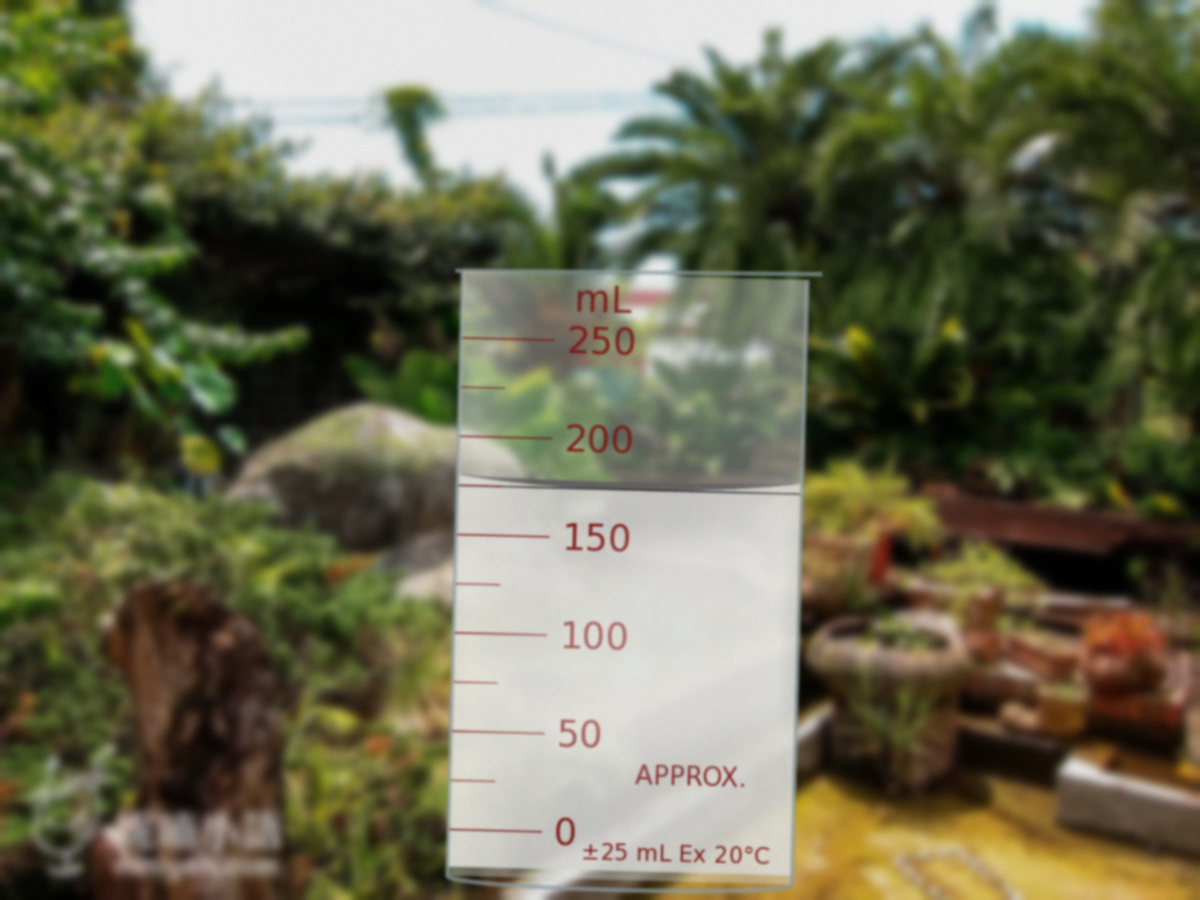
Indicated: 175mL
